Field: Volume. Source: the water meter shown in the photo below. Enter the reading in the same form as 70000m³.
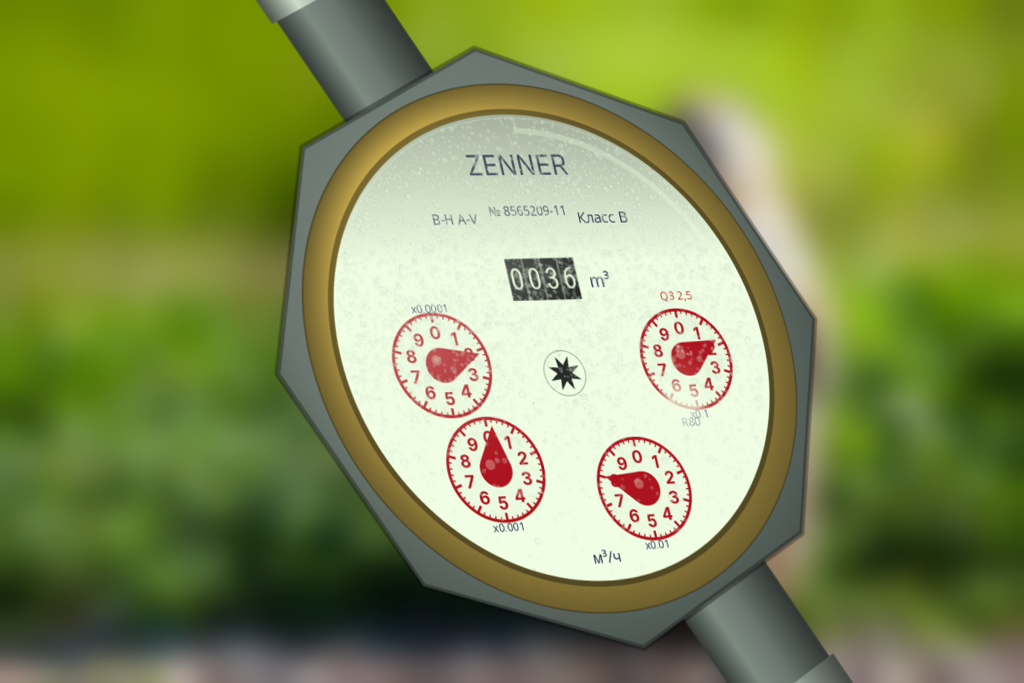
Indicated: 36.1802m³
